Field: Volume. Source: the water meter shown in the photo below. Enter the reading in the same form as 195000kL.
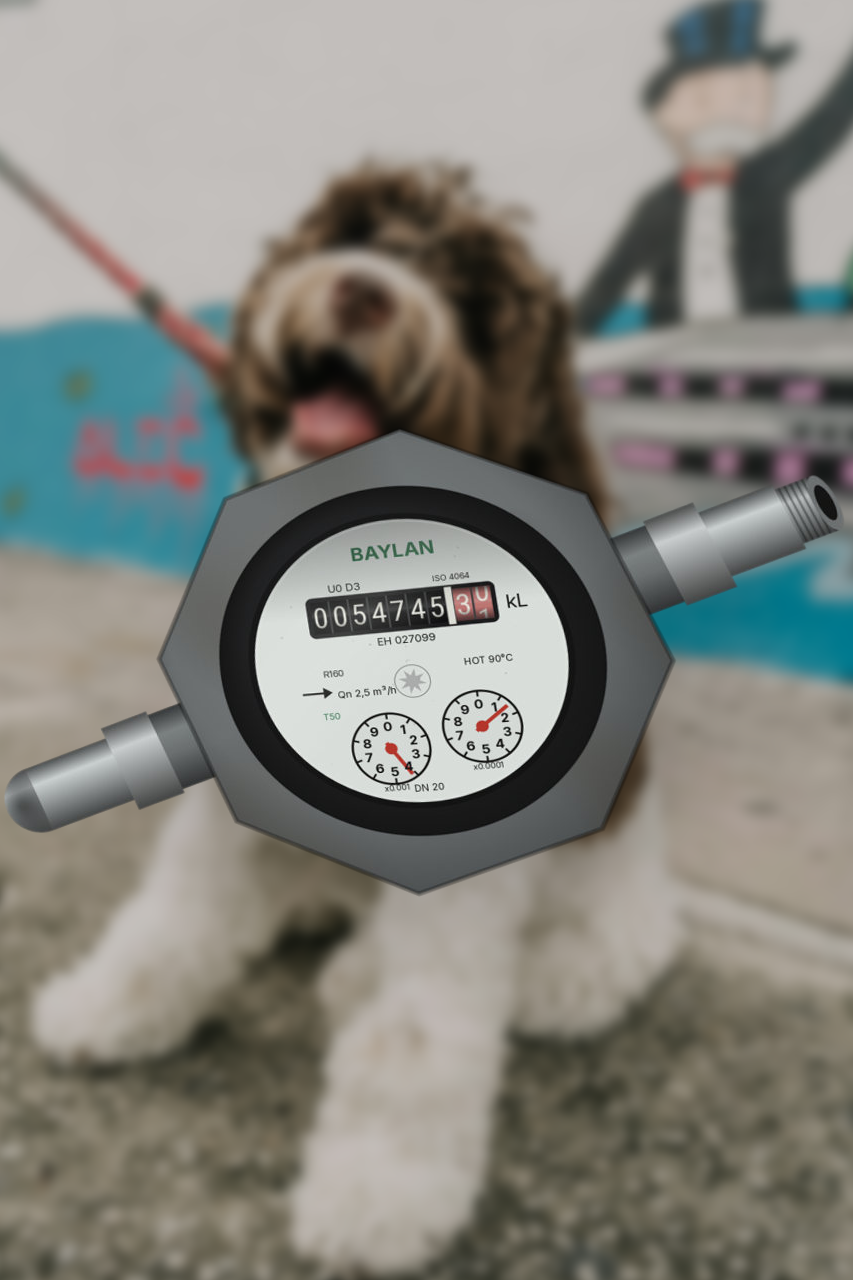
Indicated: 54745.3041kL
